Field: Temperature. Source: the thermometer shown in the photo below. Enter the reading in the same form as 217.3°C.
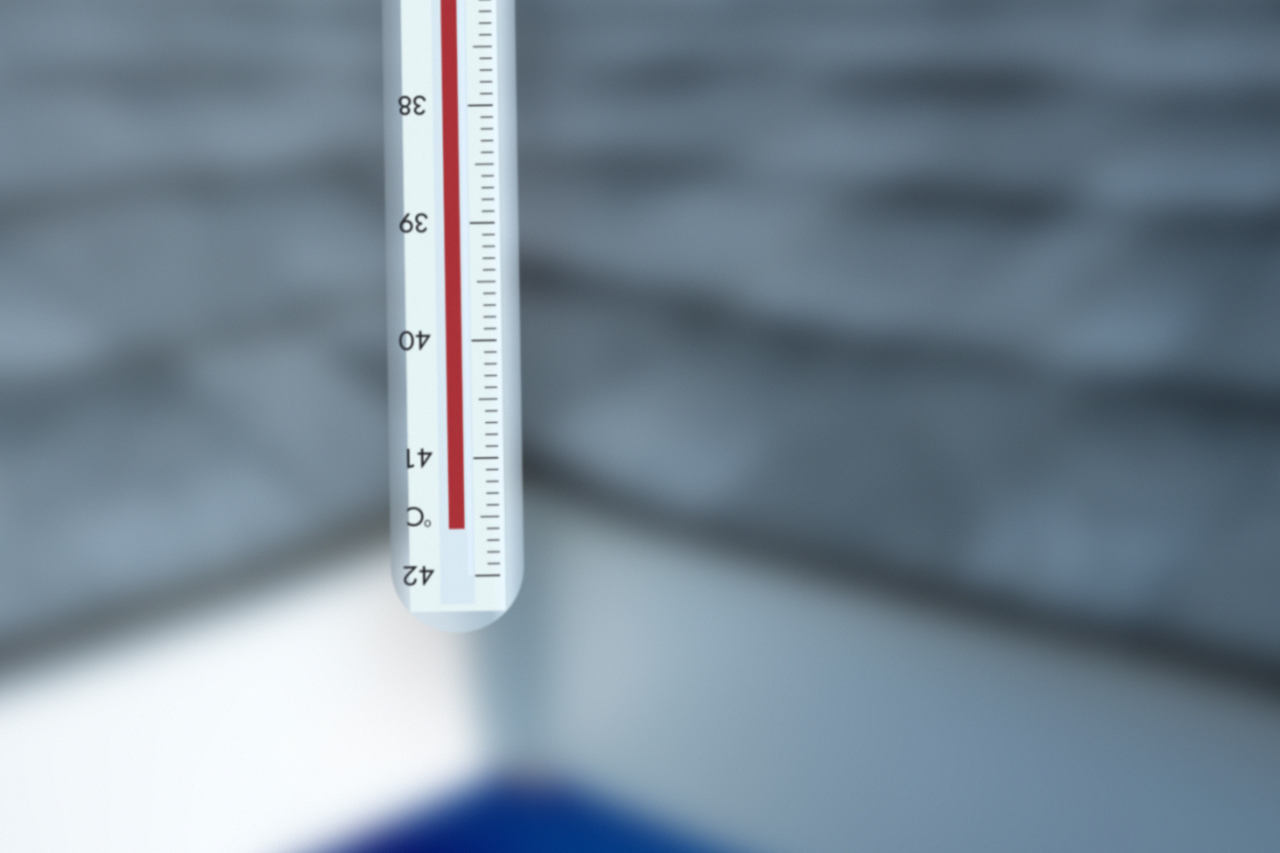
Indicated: 41.6°C
